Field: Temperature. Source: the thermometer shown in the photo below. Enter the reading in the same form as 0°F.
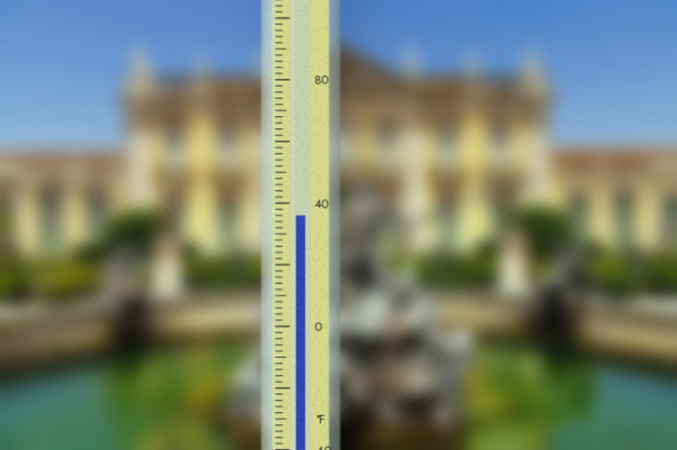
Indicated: 36°F
